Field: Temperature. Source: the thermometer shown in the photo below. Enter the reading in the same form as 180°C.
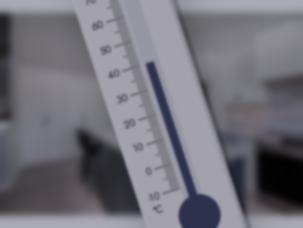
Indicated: 40°C
